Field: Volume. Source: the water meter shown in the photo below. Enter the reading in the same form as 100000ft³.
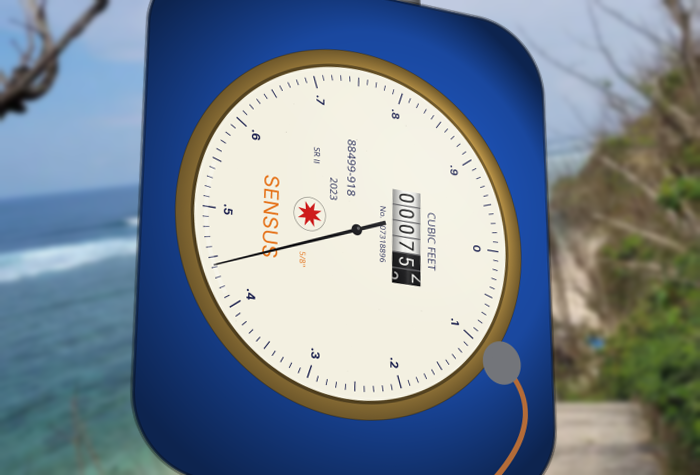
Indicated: 752.44ft³
